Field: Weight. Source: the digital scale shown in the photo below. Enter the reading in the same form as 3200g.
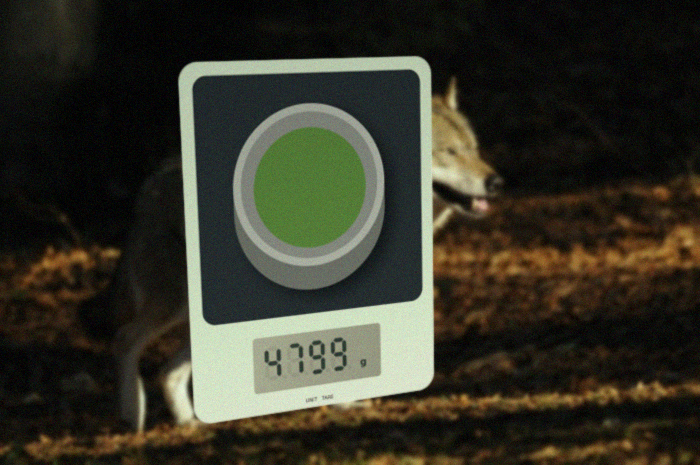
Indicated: 4799g
